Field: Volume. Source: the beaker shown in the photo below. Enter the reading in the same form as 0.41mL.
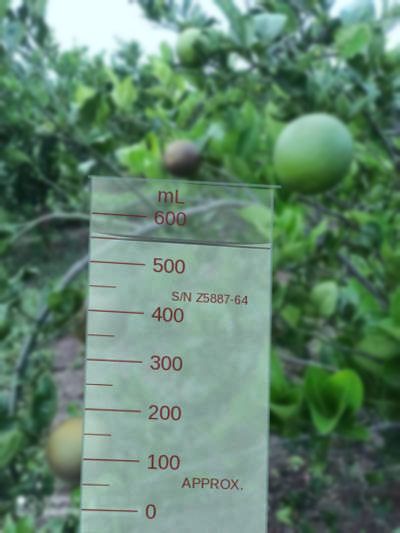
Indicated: 550mL
